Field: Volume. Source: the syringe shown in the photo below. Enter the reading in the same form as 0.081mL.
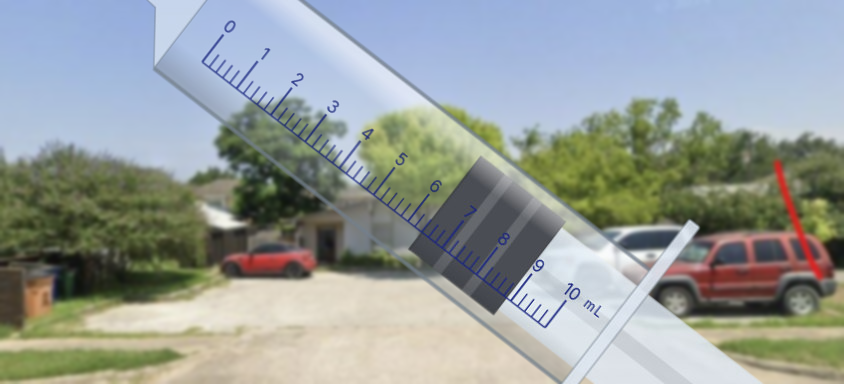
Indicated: 6.4mL
